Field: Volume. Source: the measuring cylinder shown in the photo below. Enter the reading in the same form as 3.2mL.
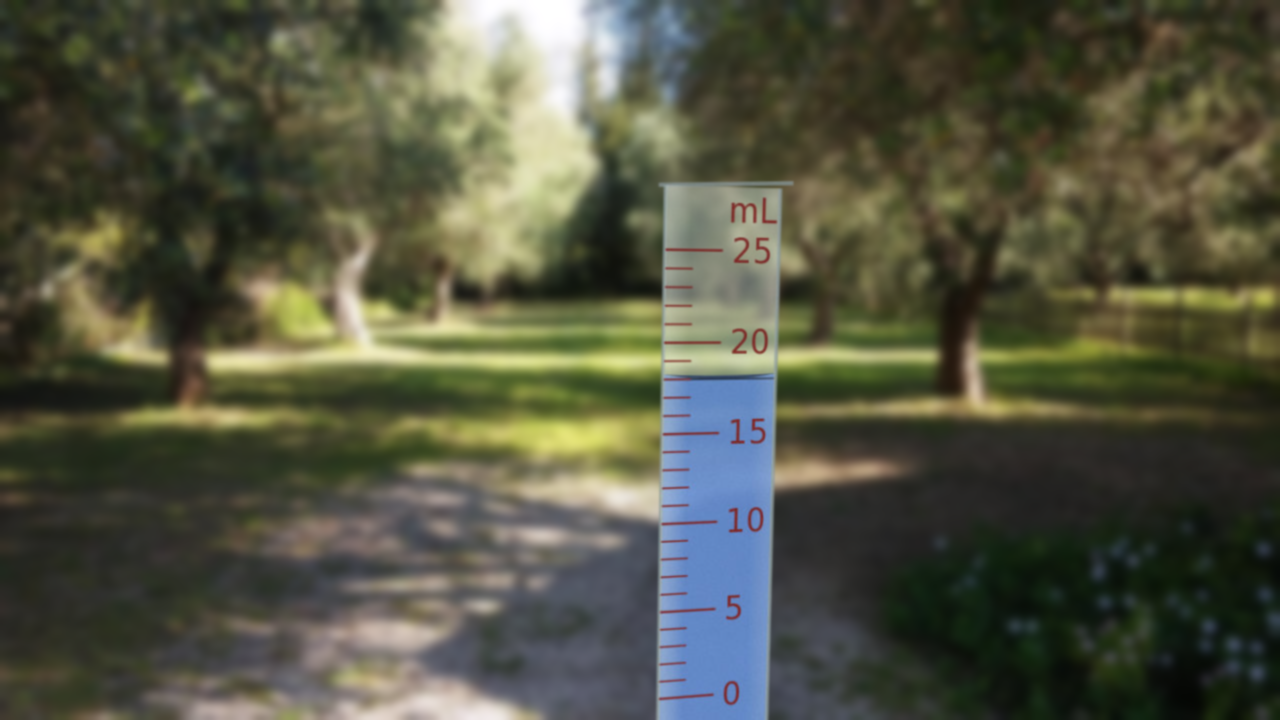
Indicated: 18mL
